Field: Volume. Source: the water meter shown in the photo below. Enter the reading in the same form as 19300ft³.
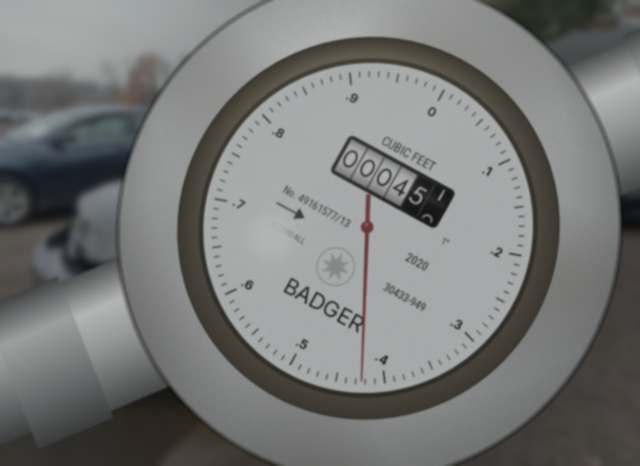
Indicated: 451.42ft³
